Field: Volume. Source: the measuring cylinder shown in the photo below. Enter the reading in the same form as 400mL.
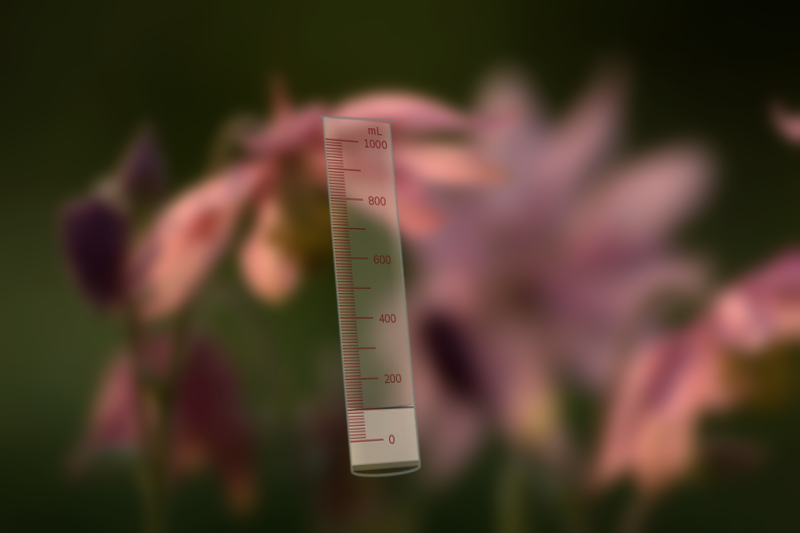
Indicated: 100mL
